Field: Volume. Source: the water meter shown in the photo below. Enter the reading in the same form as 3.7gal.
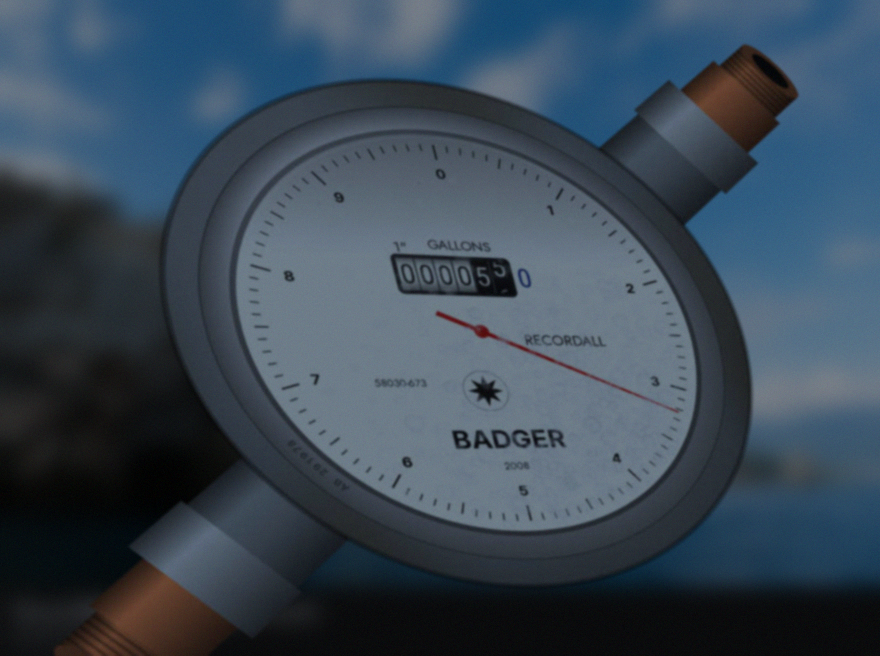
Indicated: 553.2gal
